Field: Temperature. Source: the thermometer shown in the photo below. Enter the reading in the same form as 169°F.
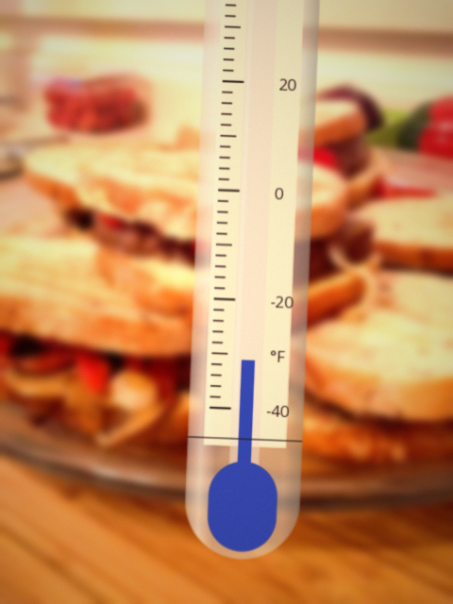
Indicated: -31°F
